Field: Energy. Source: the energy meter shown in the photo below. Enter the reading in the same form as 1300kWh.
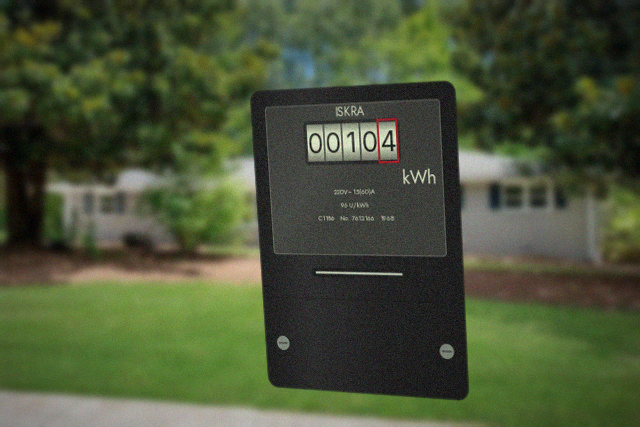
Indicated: 10.4kWh
